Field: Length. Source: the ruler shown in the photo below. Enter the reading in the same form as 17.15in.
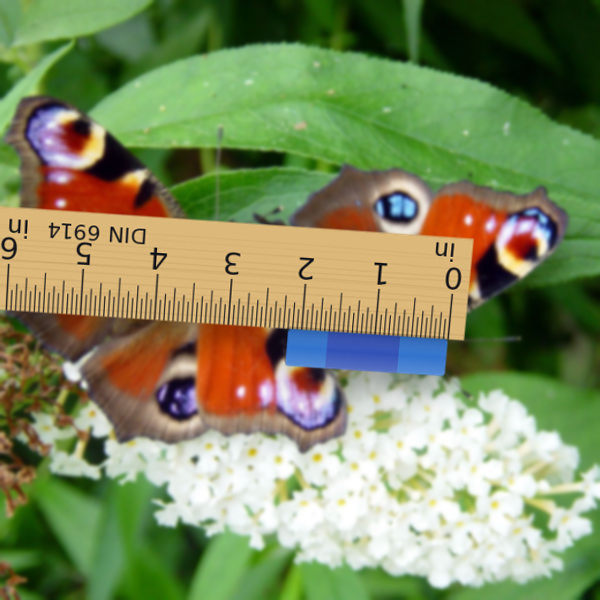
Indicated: 2.1875in
